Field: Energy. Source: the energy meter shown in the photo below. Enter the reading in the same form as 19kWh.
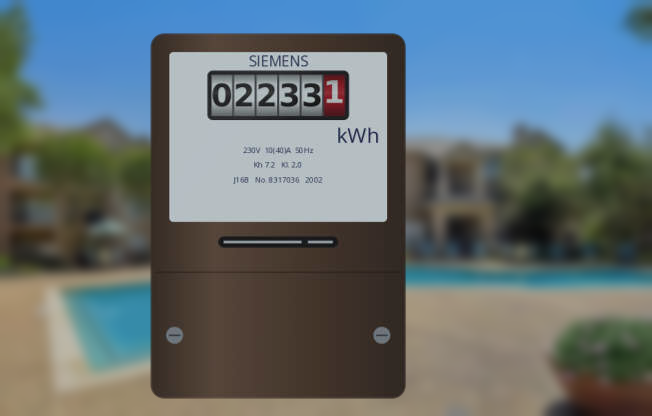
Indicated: 2233.1kWh
